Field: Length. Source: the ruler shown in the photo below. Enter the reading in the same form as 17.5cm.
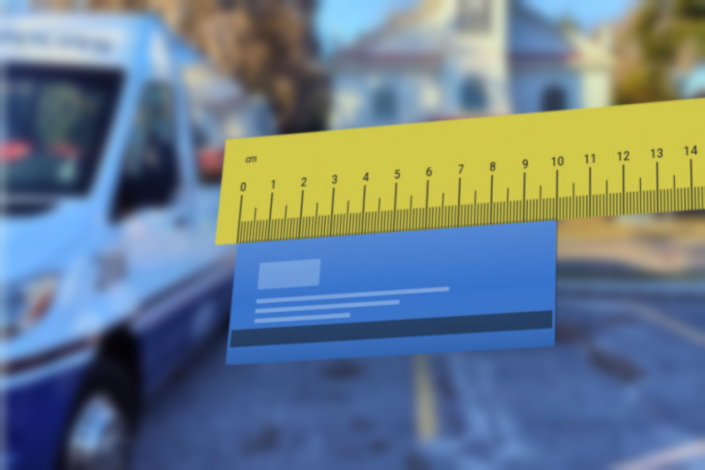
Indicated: 10cm
